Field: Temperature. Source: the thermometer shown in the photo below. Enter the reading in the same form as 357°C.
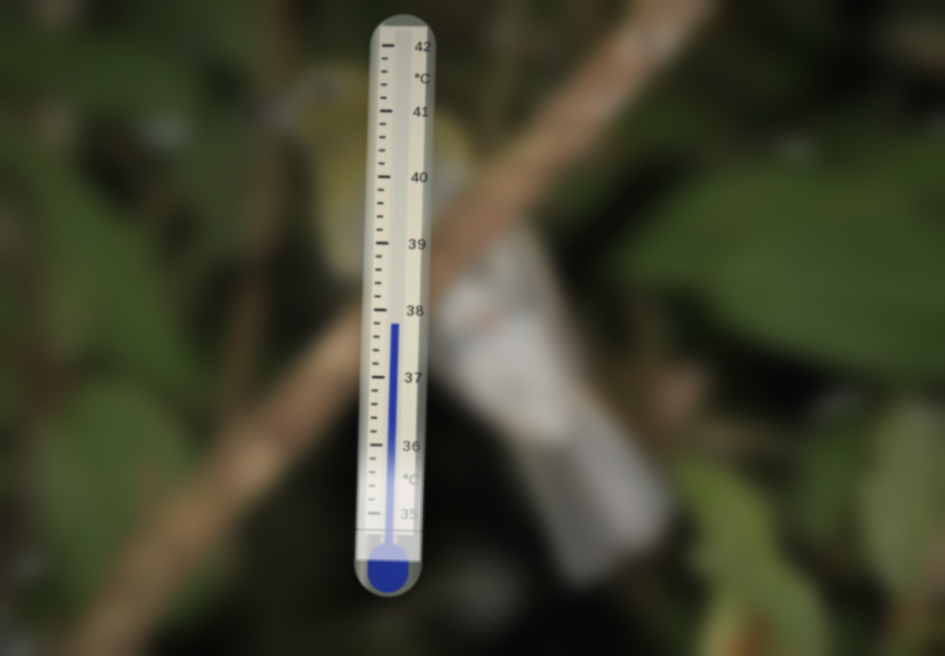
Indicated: 37.8°C
